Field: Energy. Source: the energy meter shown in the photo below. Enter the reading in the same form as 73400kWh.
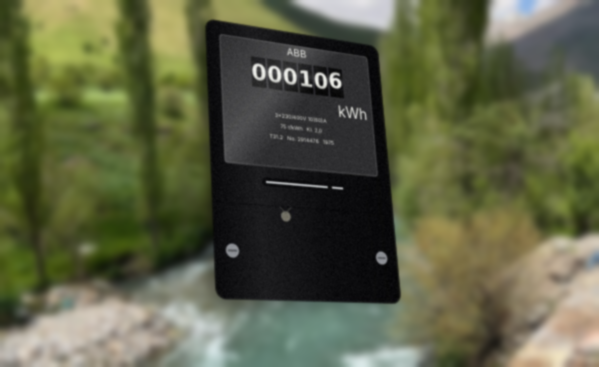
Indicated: 106kWh
